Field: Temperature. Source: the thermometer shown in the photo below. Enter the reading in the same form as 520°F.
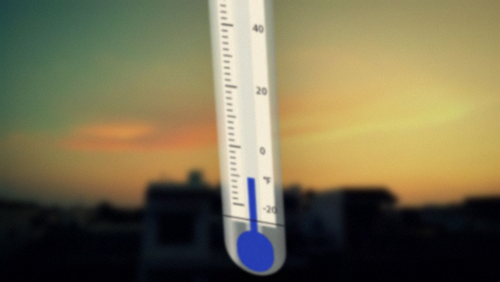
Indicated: -10°F
